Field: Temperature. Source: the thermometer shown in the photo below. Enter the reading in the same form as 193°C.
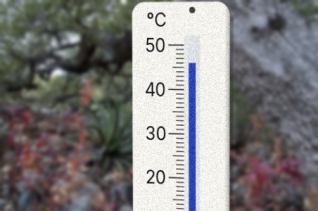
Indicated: 46°C
